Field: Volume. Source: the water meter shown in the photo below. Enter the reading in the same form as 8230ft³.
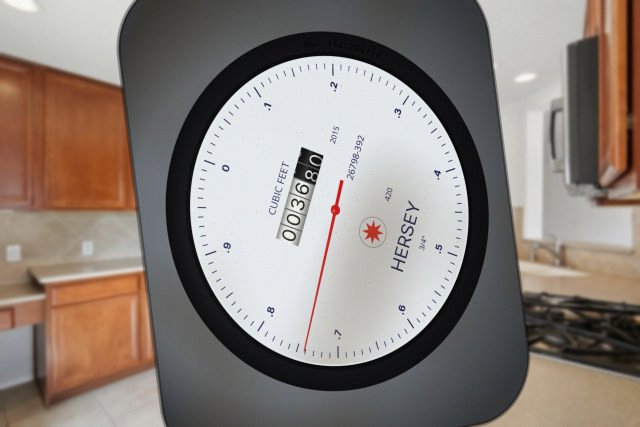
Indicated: 3679.74ft³
